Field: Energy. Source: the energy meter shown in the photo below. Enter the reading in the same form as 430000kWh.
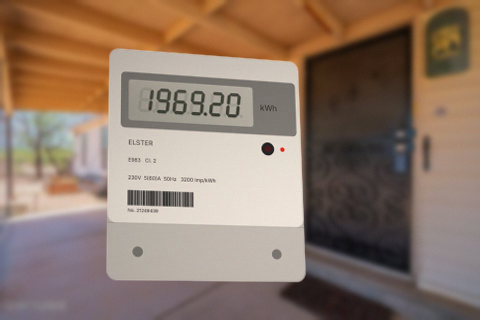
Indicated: 1969.20kWh
